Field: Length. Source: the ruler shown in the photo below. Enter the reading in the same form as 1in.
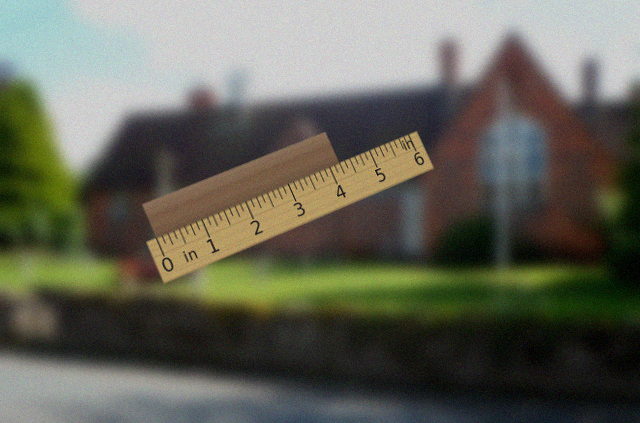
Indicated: 4.25in
